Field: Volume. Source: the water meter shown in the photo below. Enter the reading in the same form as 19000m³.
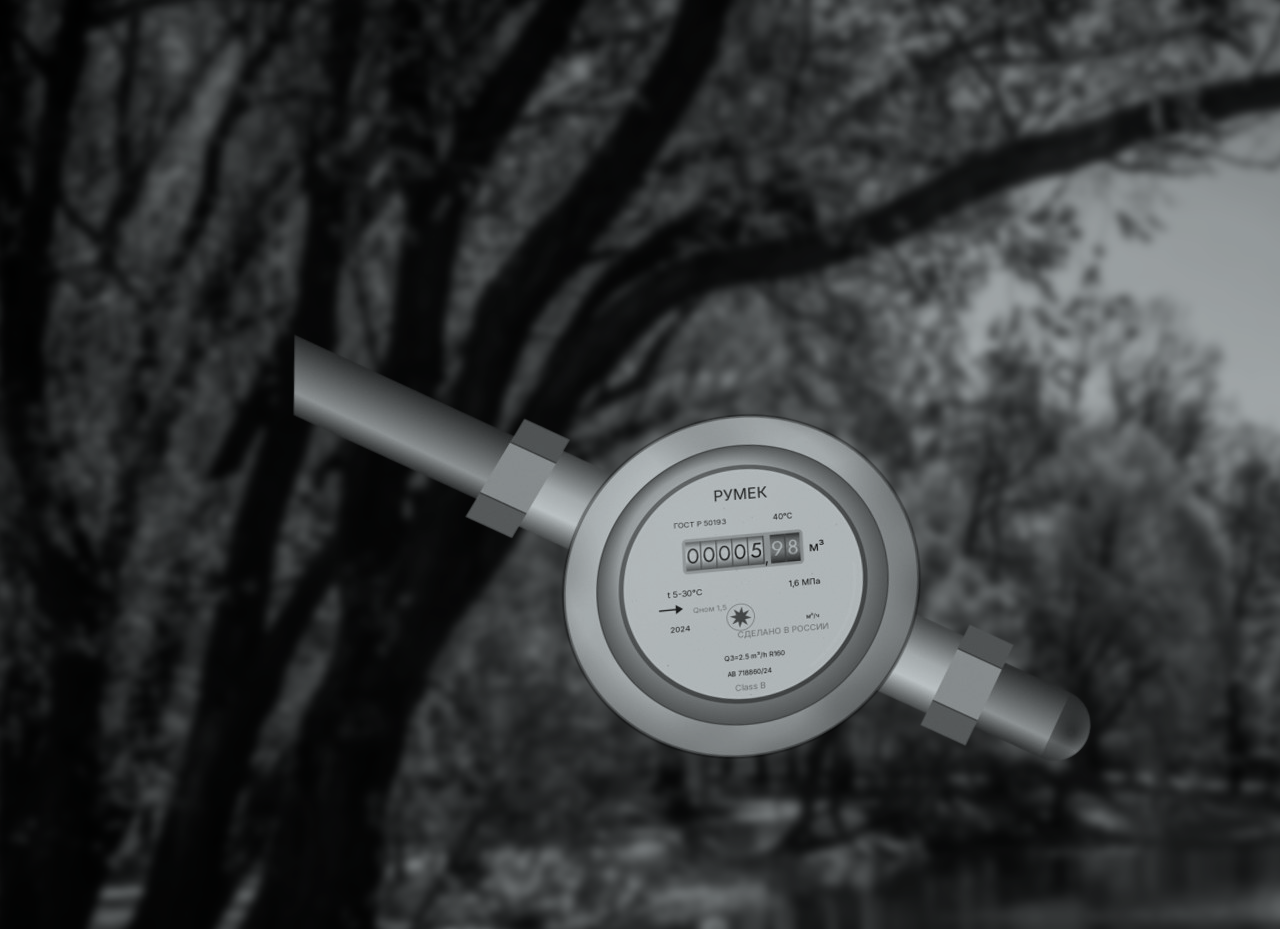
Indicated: 5.98m³
